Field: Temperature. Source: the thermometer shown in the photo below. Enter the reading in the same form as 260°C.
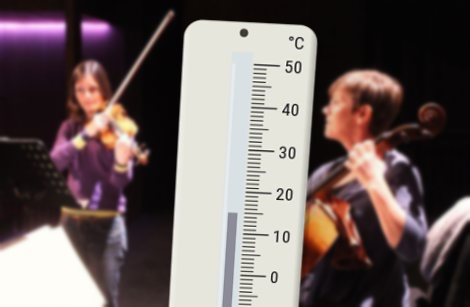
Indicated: 15°C
